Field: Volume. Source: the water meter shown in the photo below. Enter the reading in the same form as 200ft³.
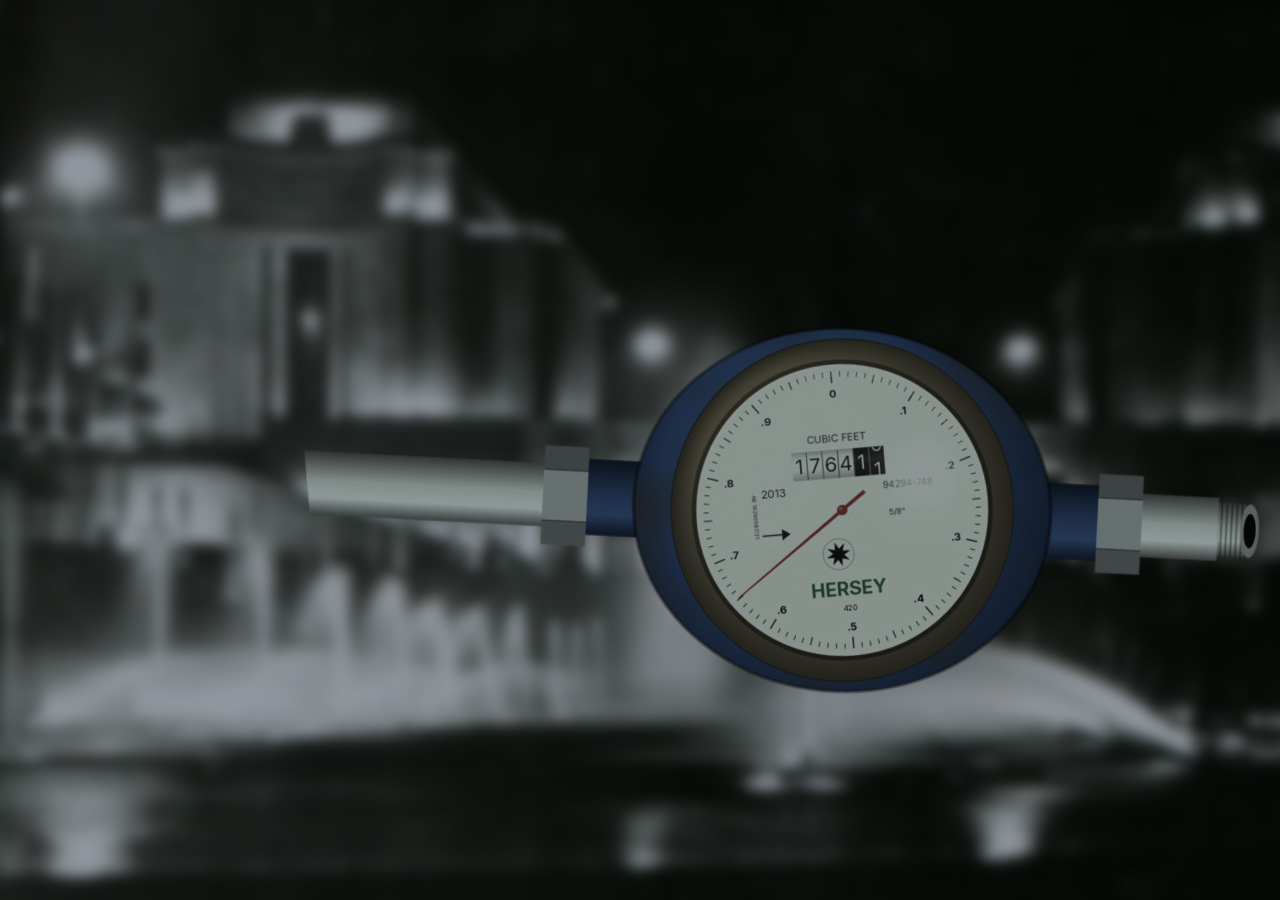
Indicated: 176410.65ft³
